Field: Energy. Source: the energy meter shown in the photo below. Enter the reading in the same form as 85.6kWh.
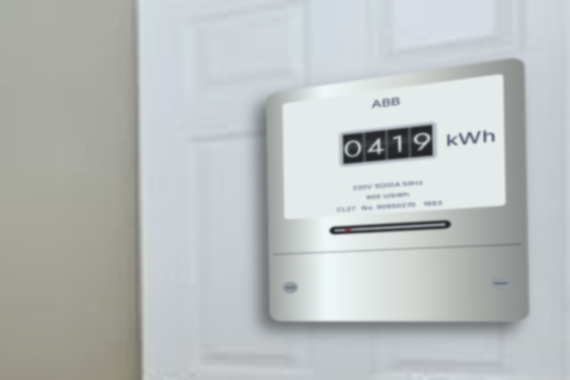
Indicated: 419kWh
